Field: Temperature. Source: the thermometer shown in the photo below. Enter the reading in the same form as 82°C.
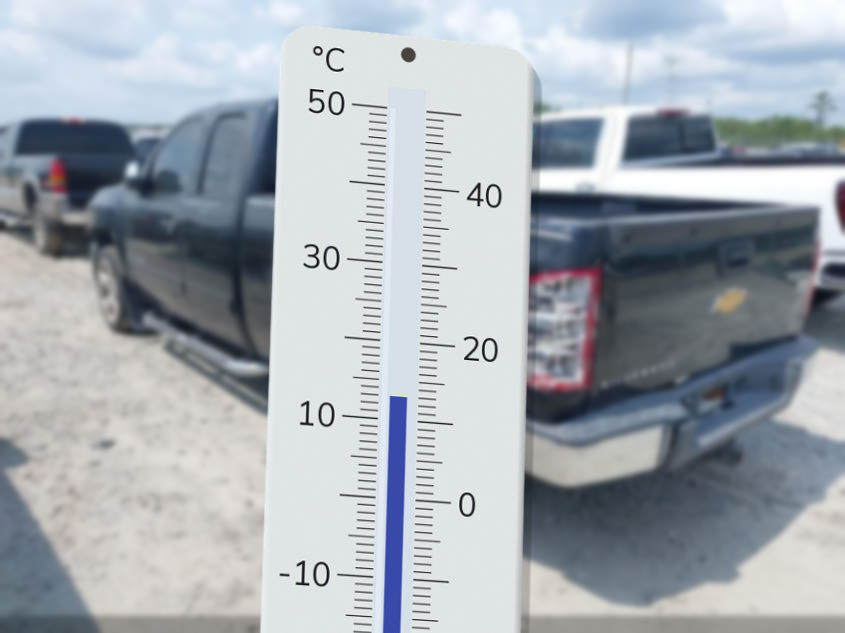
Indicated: 13°C
